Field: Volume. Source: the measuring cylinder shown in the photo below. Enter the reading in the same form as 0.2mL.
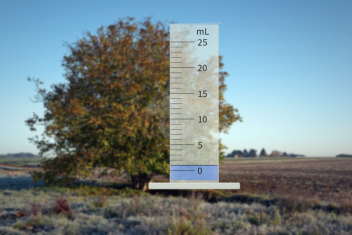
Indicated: 1mL
